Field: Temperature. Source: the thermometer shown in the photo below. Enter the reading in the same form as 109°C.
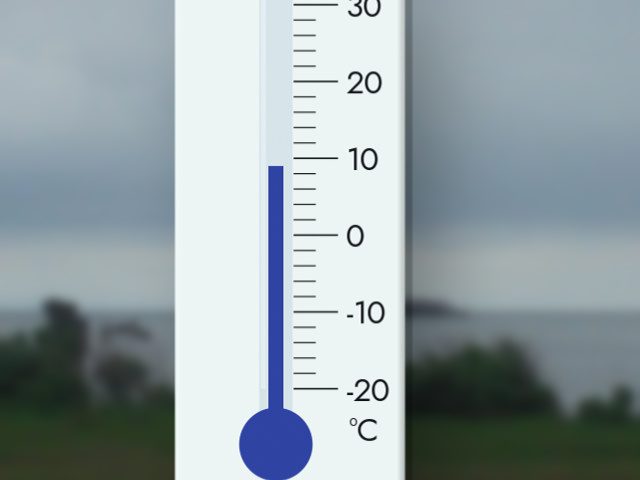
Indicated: 9°C
